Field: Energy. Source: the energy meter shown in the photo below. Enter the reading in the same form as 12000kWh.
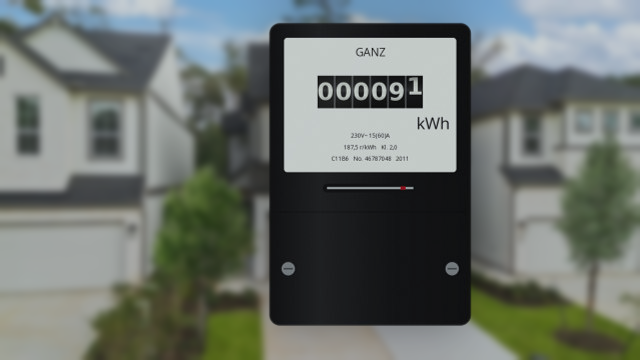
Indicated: 91kWh
